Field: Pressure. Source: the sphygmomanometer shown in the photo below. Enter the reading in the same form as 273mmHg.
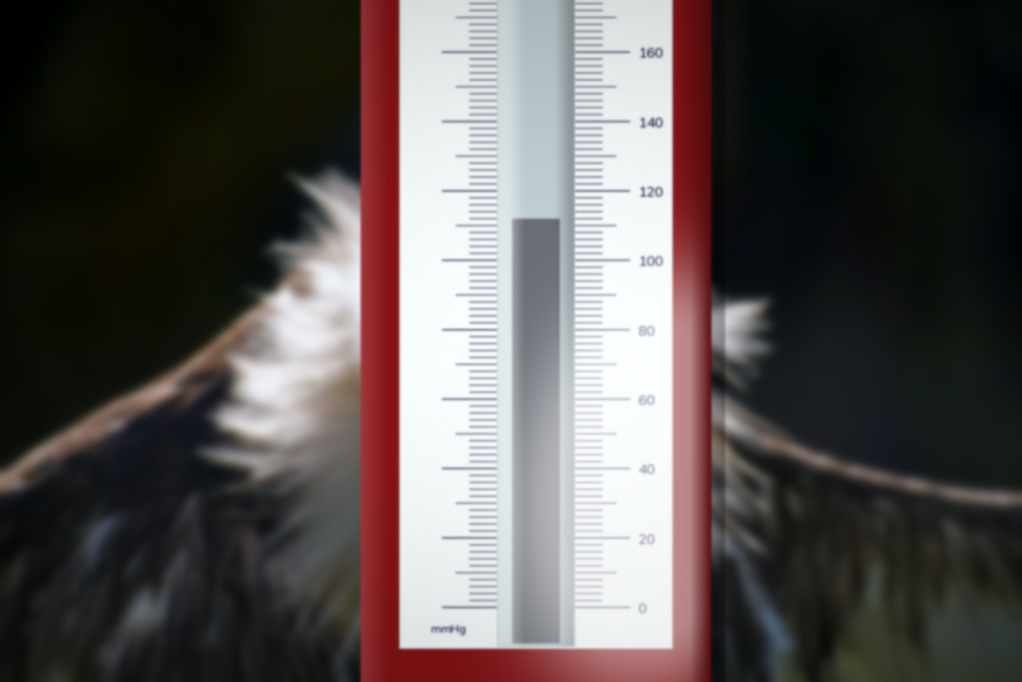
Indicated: 112mmHg
